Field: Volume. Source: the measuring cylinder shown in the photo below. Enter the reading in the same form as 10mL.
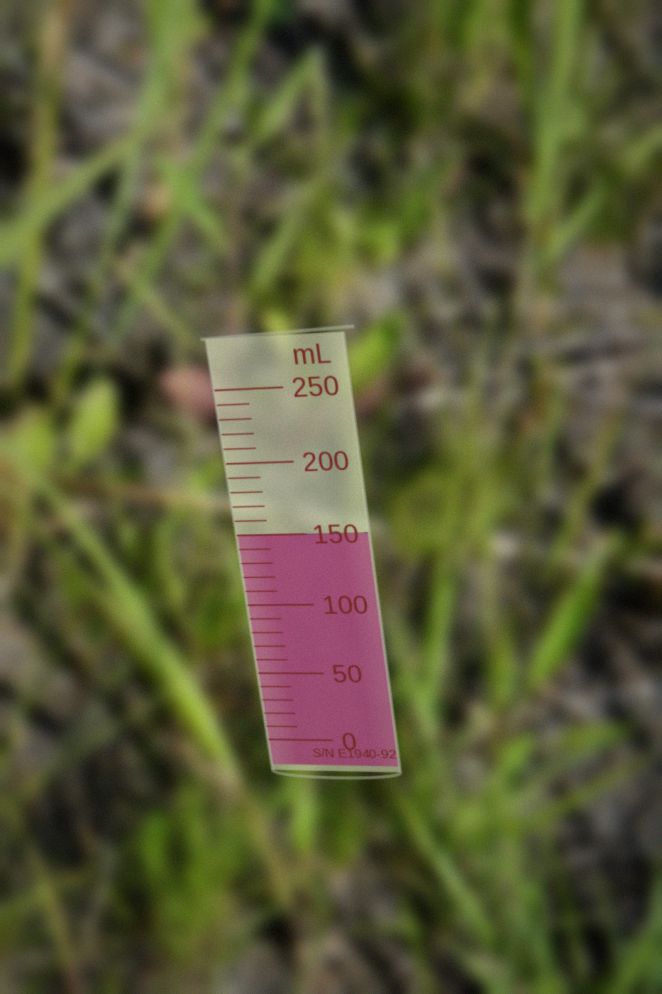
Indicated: 150mL
